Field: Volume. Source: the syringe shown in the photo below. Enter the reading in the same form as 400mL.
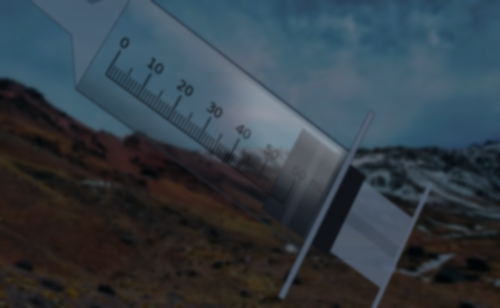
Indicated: 55mL
